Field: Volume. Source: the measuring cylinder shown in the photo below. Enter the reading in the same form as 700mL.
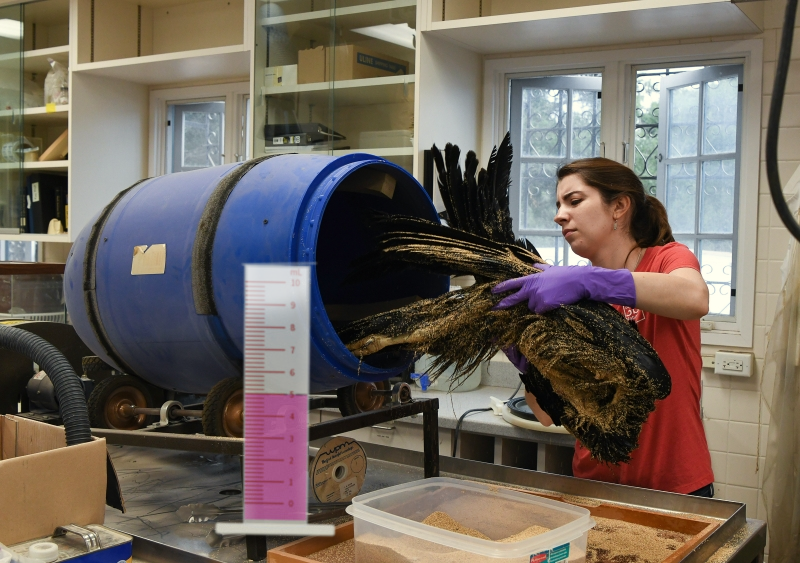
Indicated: 5mL
